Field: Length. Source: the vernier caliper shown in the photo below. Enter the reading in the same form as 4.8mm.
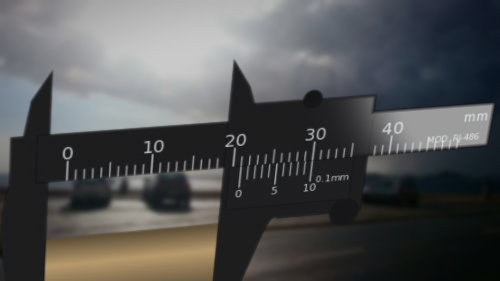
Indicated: 21.0mm
